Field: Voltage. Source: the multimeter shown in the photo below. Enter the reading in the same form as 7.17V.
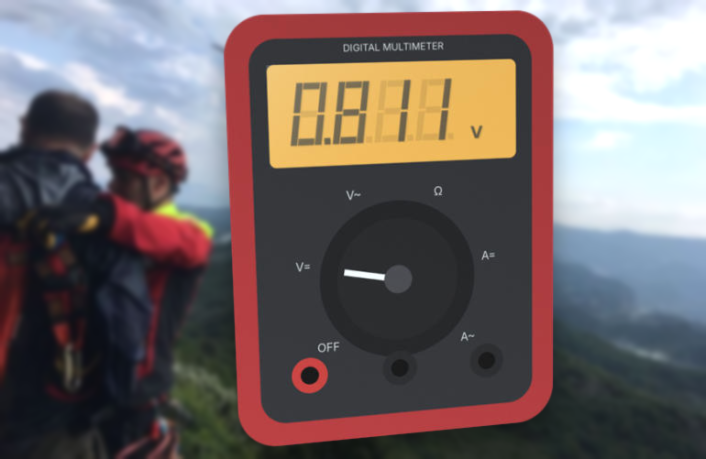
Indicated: 0.811V
